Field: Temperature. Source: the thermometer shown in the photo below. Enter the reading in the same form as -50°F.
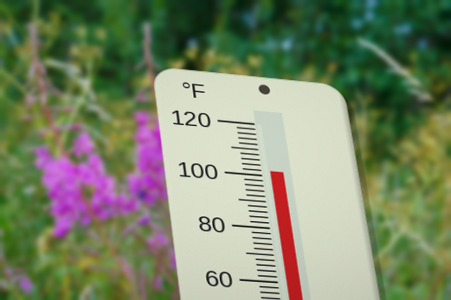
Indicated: 102°F
